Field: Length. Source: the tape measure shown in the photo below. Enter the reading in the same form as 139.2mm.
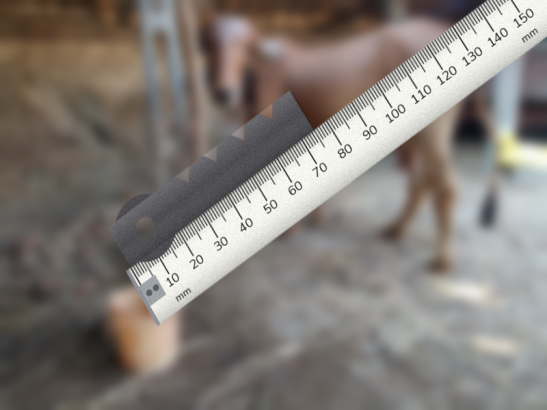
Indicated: 75mm
